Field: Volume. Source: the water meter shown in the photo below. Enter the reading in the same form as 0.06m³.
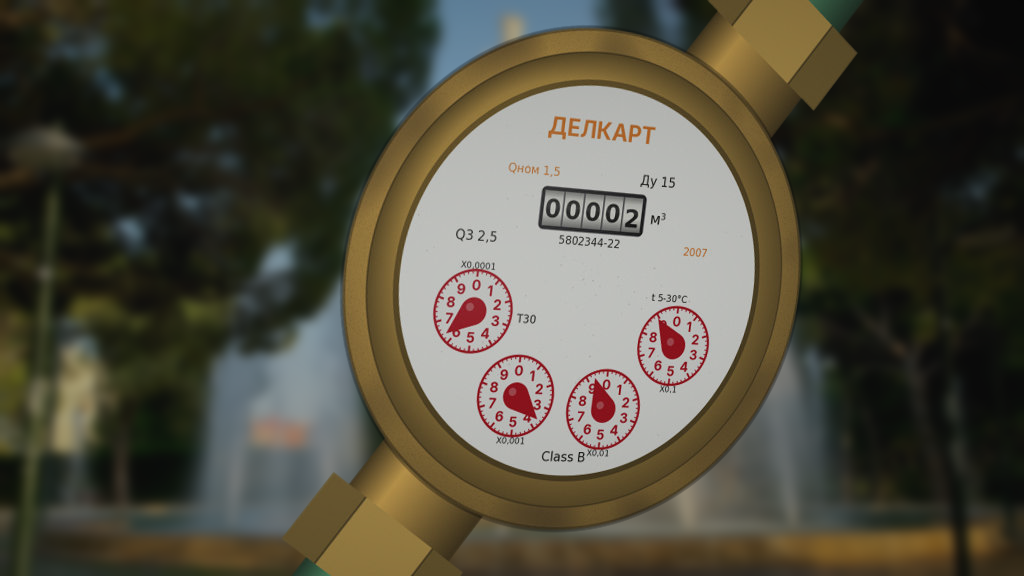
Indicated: 1.8936m³
